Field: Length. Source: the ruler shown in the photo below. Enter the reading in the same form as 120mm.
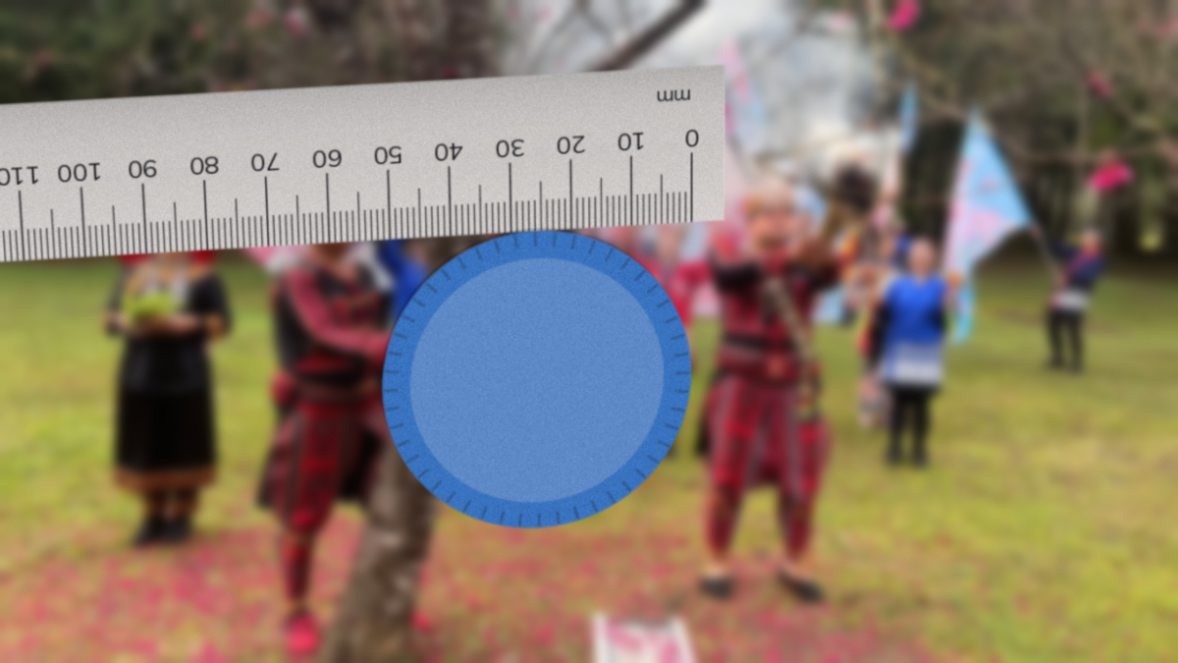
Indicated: 52mm
